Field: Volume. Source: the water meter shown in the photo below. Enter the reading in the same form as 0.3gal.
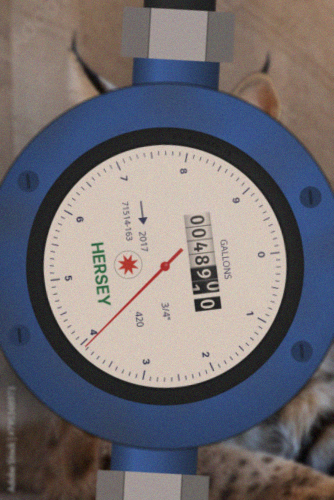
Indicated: 48903.9gal
